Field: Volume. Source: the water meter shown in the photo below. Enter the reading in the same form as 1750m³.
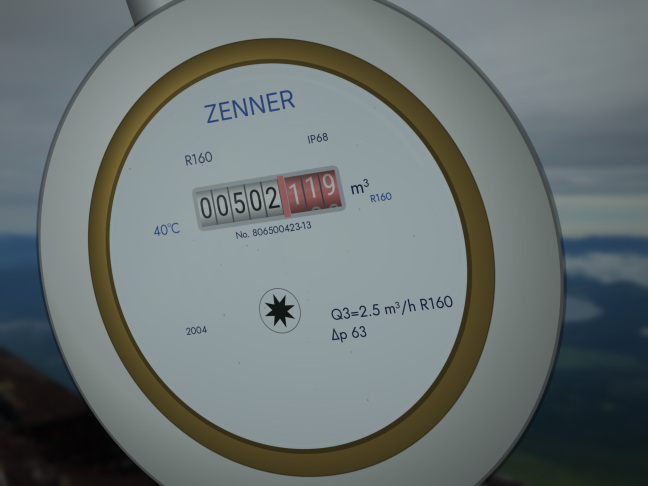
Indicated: 502.119m³
